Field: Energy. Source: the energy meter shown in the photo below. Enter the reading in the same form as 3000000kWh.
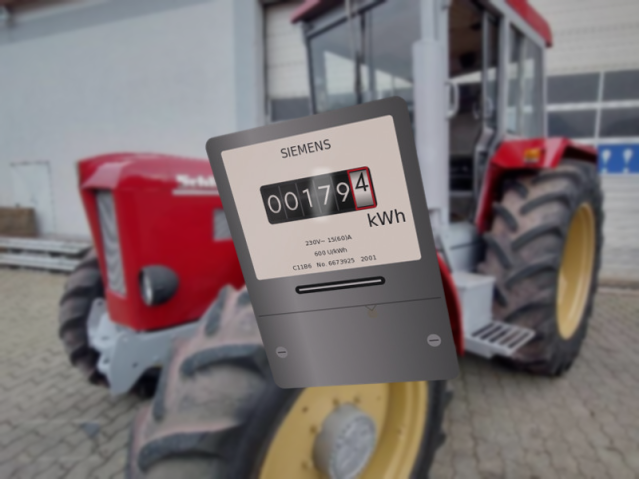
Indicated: 179.4kWh
